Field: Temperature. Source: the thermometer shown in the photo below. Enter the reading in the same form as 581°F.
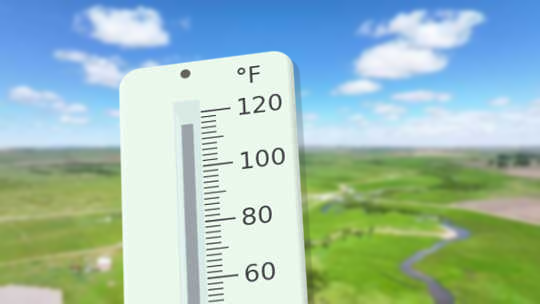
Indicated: 116°F
